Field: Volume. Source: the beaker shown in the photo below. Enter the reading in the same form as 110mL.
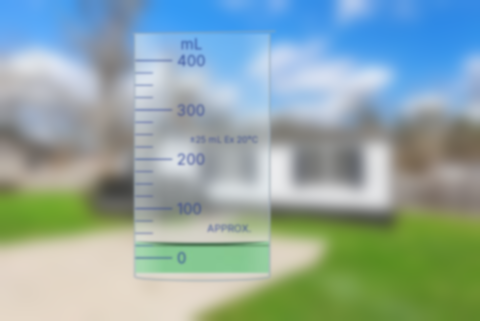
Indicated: 25mL
